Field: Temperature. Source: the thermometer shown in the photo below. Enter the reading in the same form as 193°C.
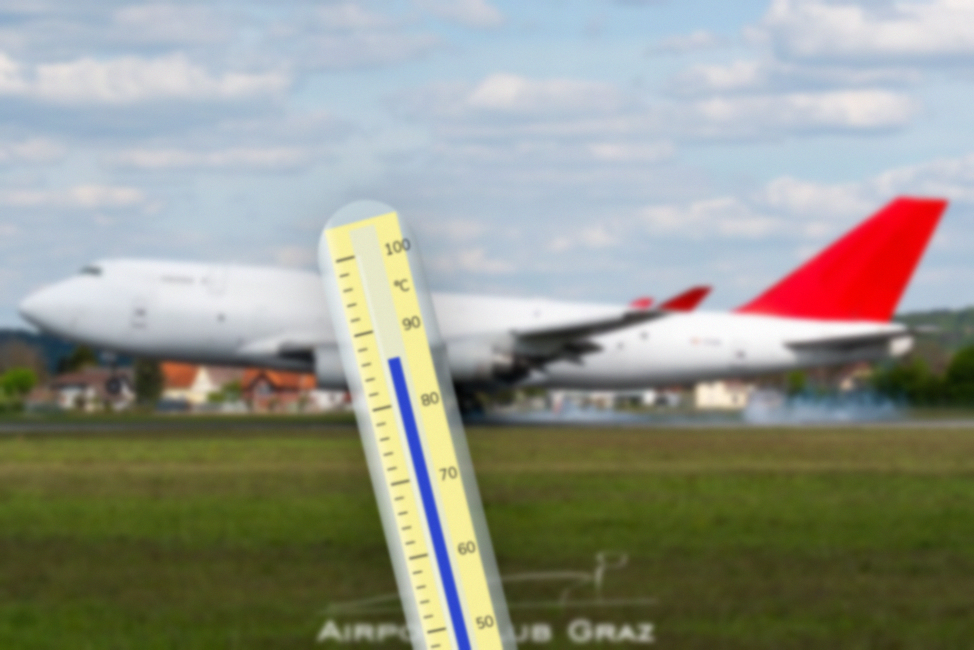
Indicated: 86°C
